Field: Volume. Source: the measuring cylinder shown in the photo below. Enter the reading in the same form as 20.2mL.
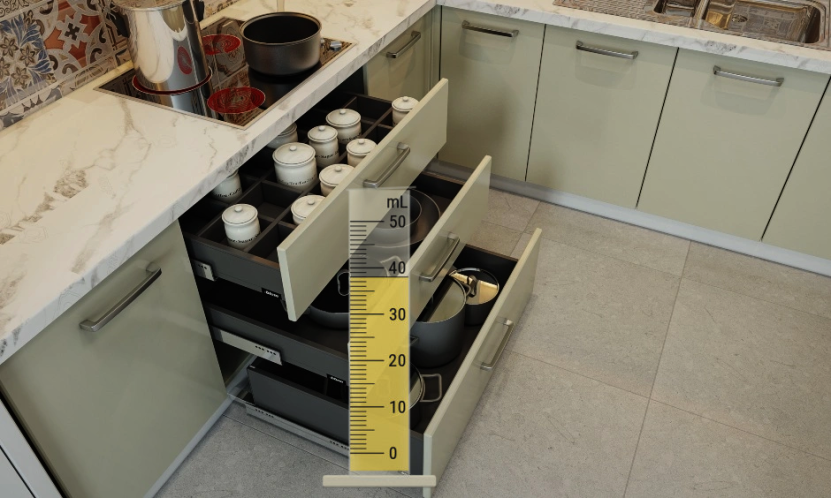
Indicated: 38mL
